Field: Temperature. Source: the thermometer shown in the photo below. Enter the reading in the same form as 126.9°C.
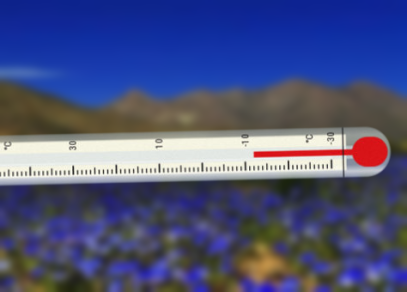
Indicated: -12°C
